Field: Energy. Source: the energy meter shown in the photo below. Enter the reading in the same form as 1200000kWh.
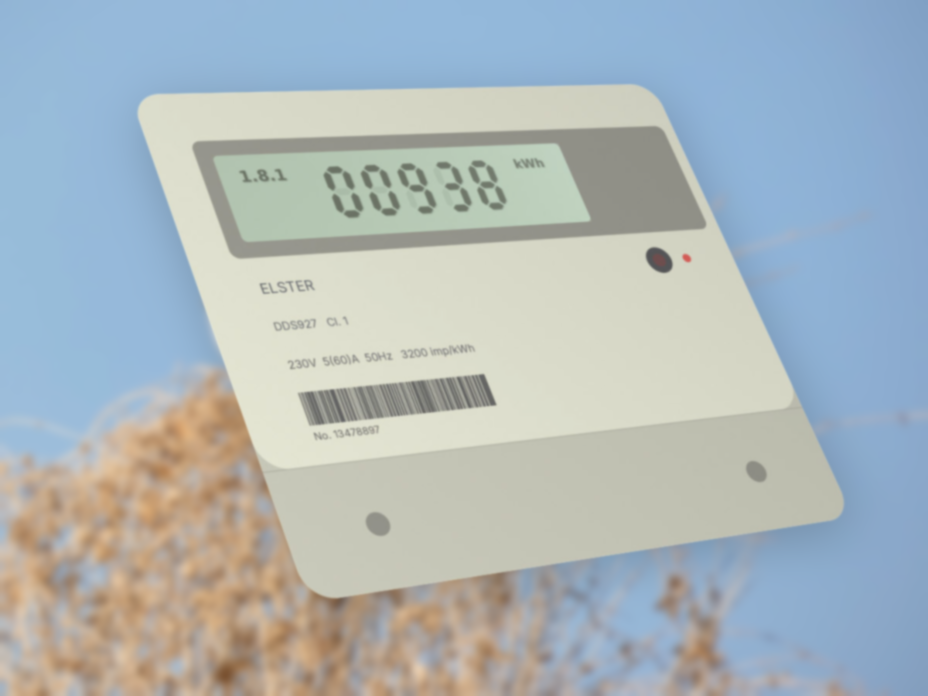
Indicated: 938kWh
